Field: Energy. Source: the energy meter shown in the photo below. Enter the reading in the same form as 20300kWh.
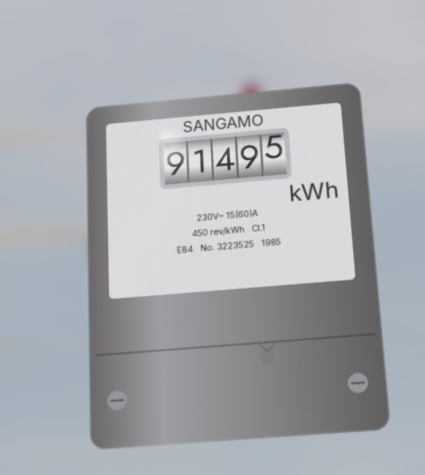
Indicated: 91495kWh
